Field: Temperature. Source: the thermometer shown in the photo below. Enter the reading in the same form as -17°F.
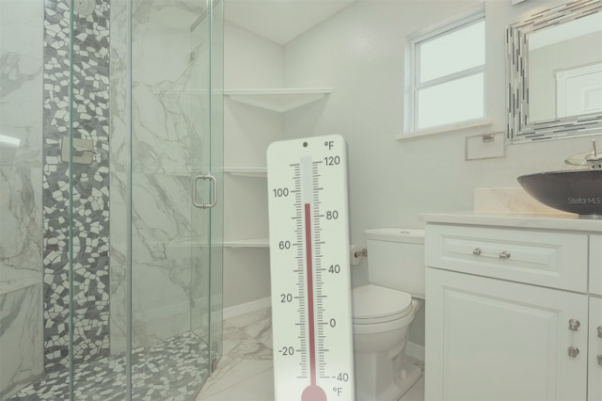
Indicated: 90°F
